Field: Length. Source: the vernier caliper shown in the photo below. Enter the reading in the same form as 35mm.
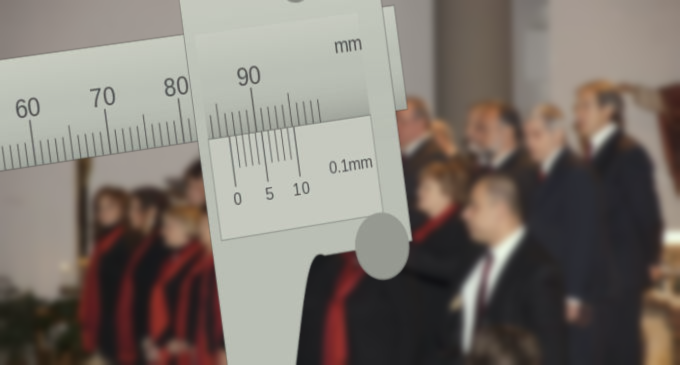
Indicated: 86.2mm
